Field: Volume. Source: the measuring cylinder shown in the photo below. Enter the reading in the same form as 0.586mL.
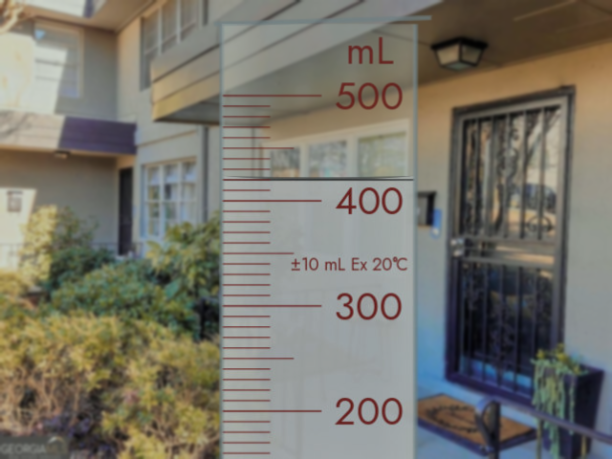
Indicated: 420mL
